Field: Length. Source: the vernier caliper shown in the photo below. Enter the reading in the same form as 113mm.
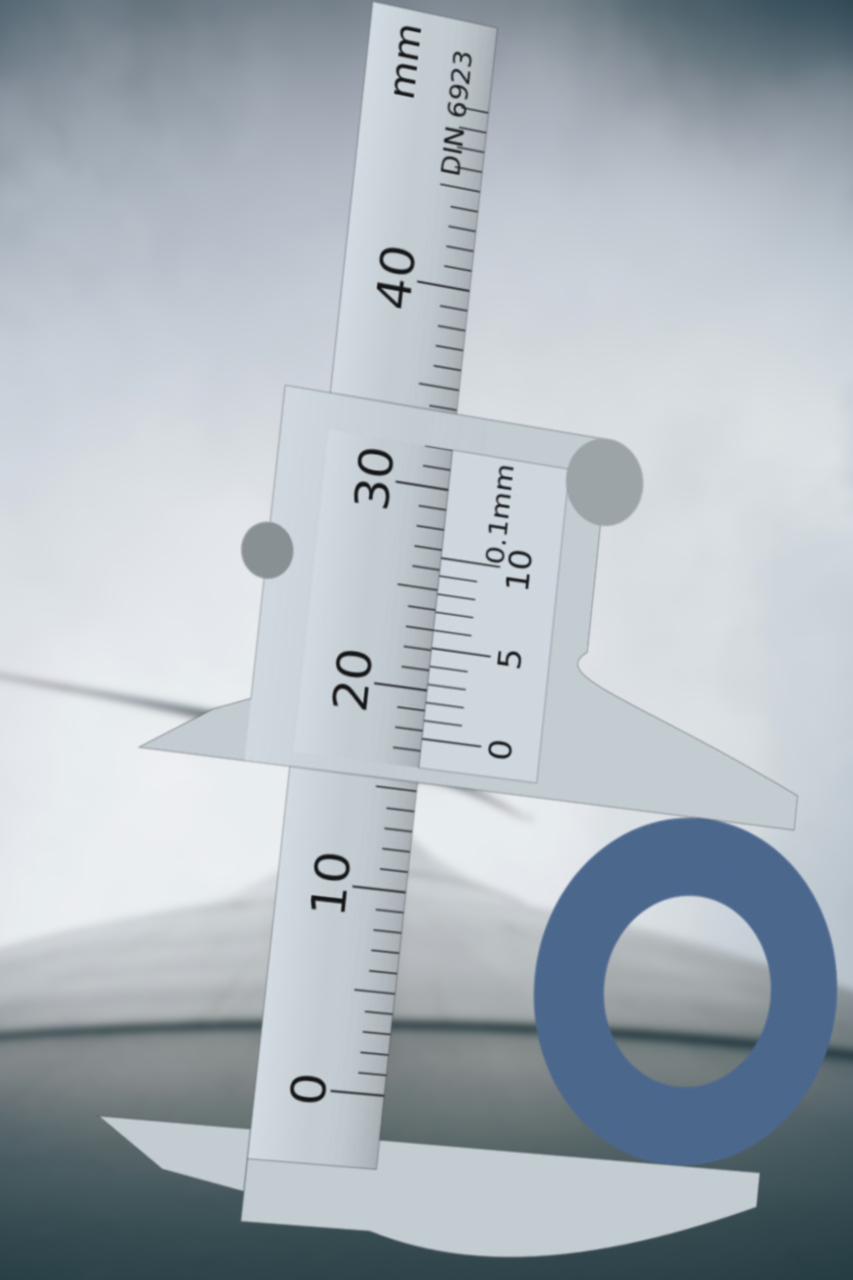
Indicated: 17.6mm
